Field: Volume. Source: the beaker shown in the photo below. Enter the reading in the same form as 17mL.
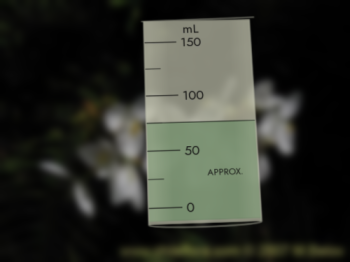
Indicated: 75mL
